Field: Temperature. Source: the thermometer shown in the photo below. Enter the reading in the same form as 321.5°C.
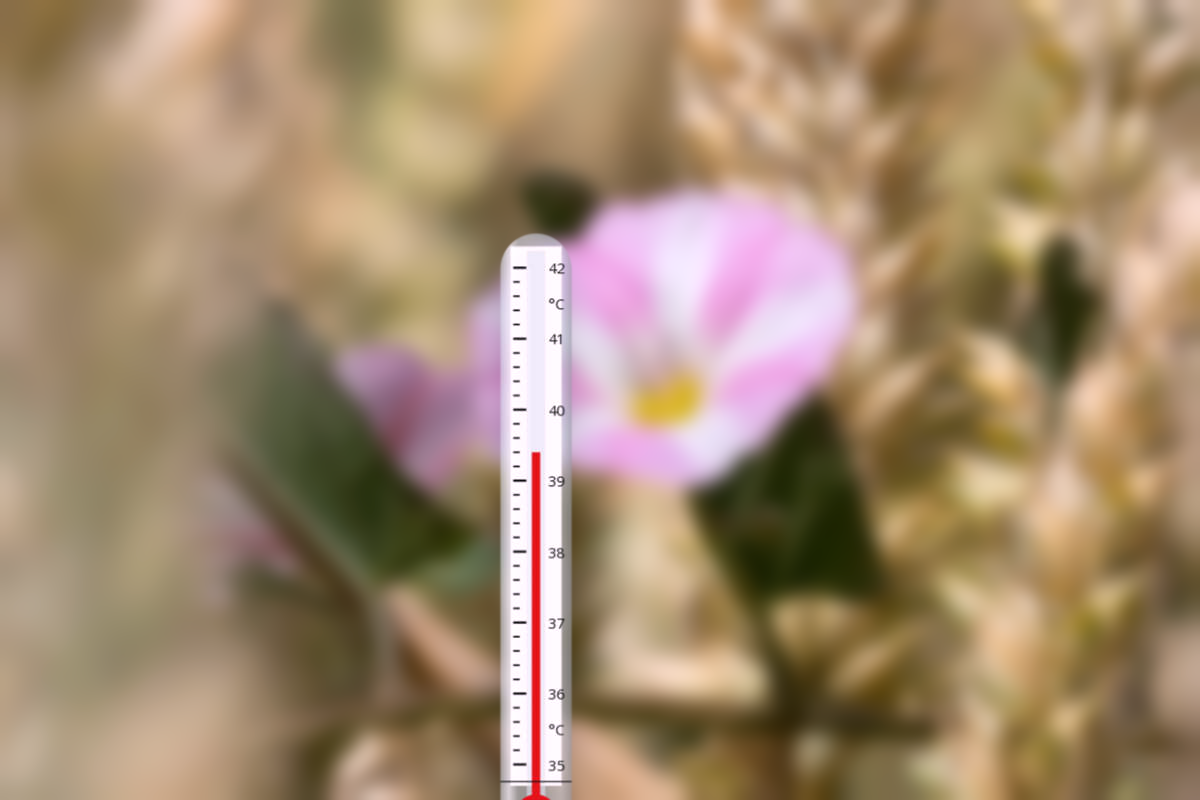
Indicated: 39.4°C
